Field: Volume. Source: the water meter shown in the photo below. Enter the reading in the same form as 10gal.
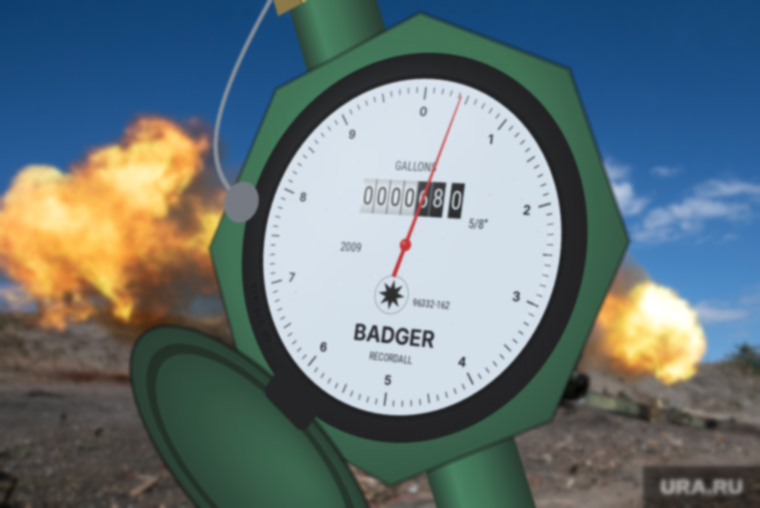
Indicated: 680.4gal
